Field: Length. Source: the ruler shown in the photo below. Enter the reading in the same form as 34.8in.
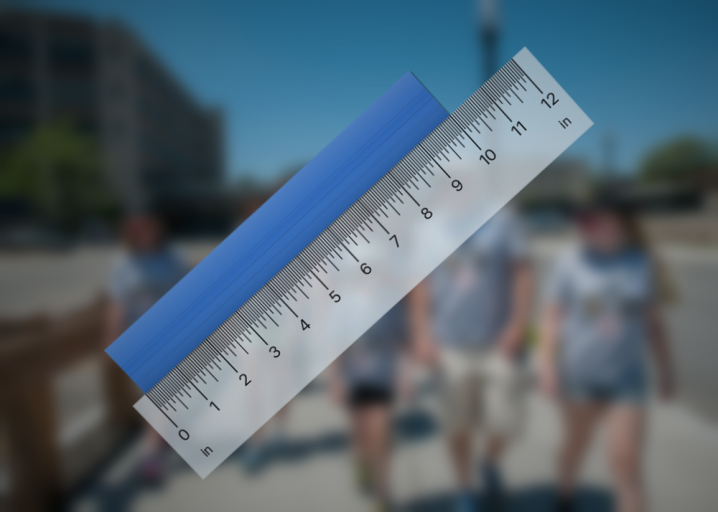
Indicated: 10in
